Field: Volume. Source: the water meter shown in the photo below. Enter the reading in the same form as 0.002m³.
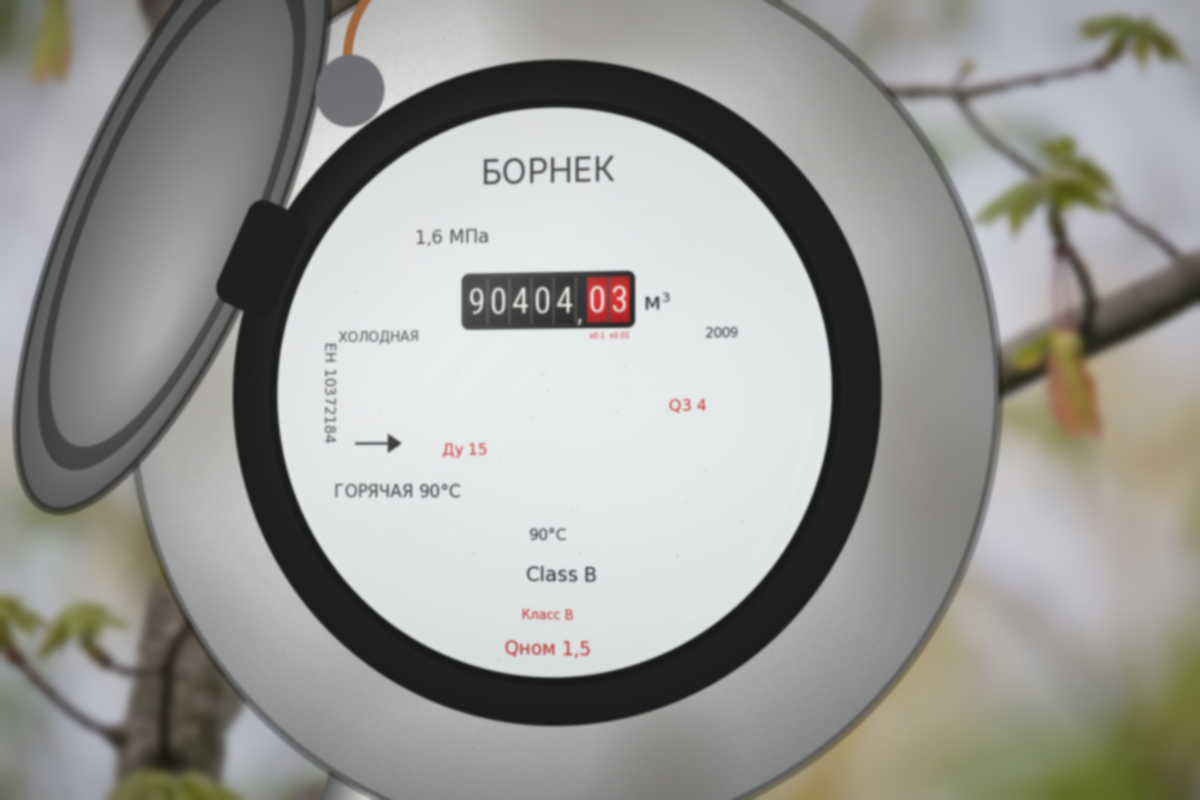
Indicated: 90404.03m³
